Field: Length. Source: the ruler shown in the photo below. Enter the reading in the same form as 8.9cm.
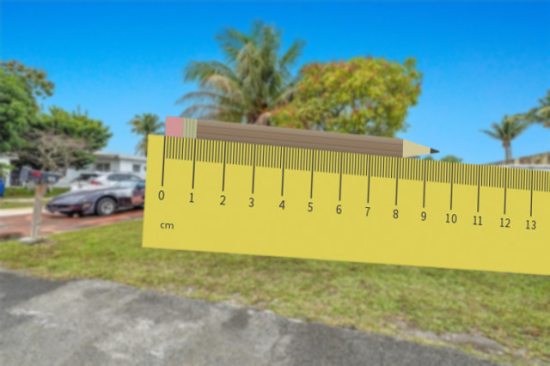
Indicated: 9.5cm
